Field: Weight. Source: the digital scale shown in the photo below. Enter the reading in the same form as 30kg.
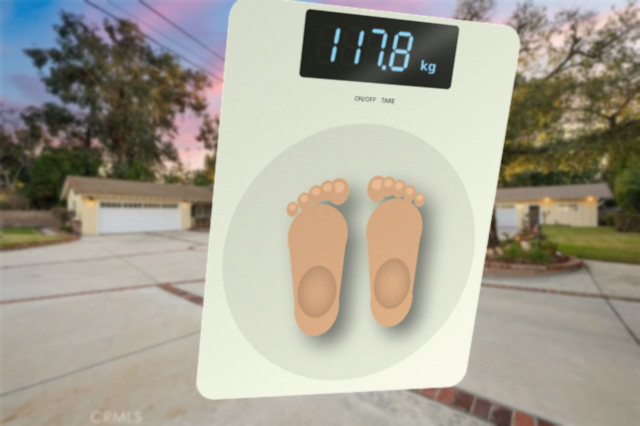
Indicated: 117.8kg
